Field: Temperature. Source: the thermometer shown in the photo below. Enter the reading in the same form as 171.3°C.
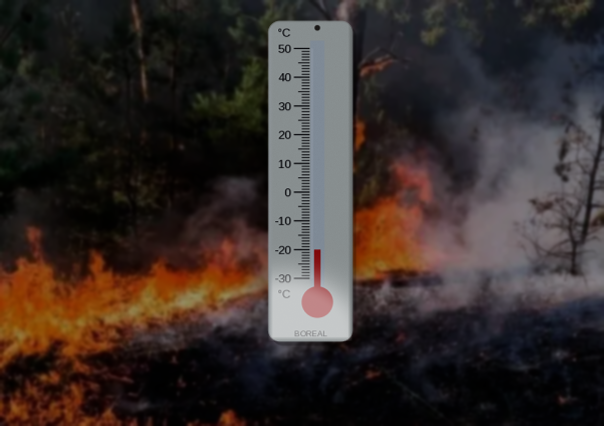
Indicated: -20°C
